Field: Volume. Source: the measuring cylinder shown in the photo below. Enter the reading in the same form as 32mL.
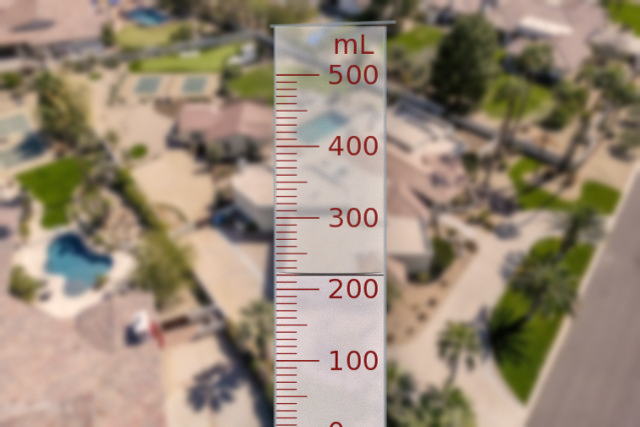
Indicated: 220mL
